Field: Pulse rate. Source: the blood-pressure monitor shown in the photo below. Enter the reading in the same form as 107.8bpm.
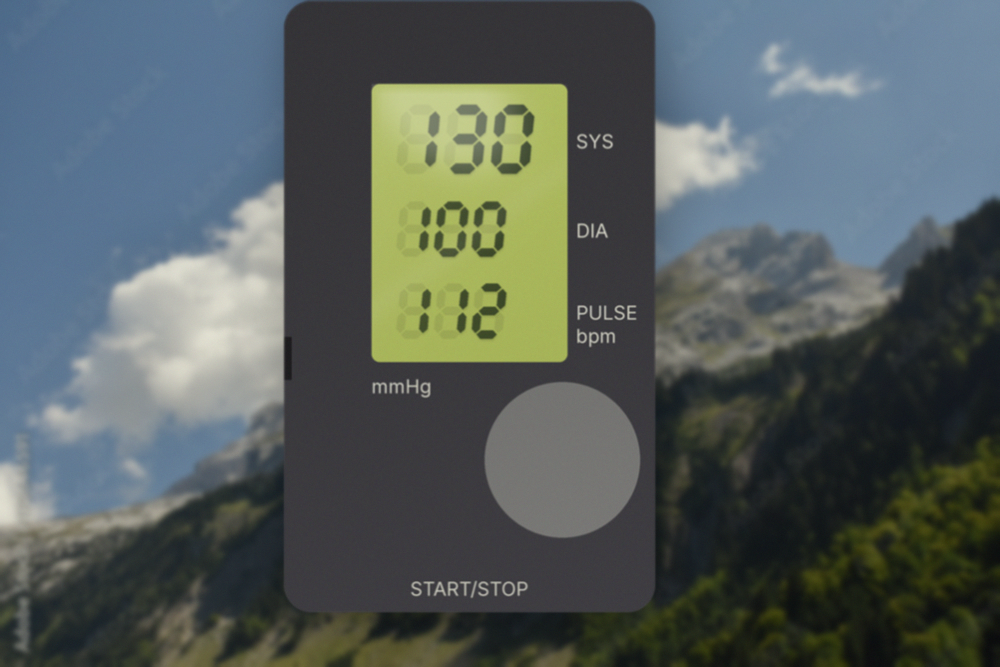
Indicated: 112bpm
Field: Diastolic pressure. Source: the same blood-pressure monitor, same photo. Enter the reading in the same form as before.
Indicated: 100mmHg
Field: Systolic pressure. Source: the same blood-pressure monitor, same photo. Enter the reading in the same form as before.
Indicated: 130mmHg
